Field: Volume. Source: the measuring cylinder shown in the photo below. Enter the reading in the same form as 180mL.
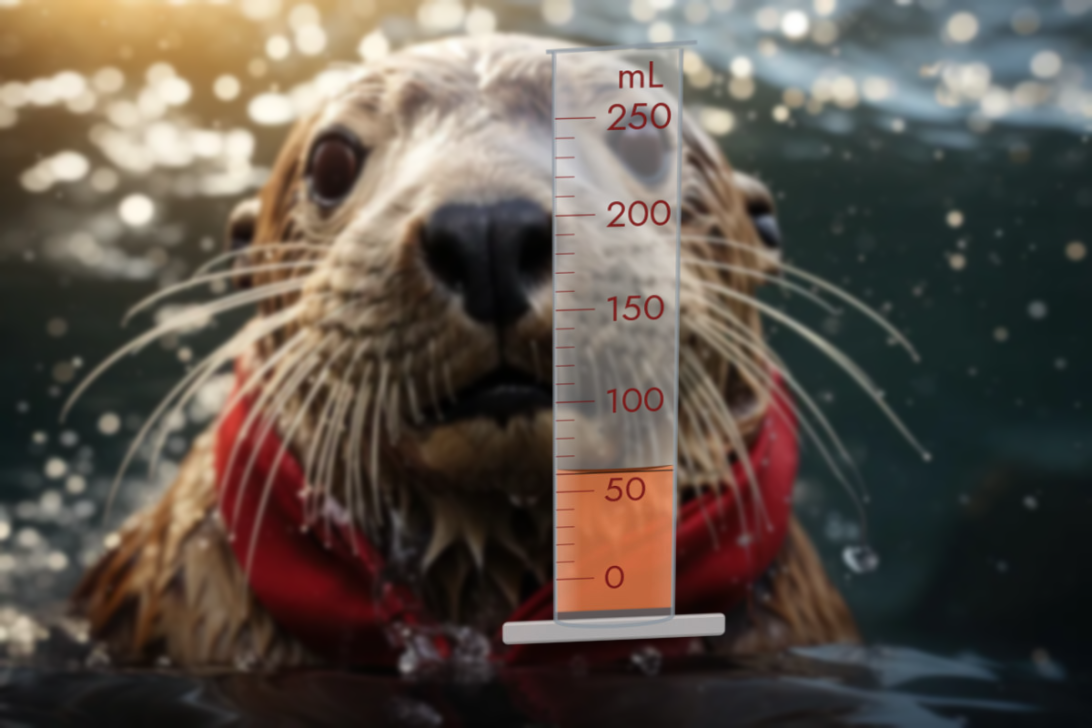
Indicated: 60mL
